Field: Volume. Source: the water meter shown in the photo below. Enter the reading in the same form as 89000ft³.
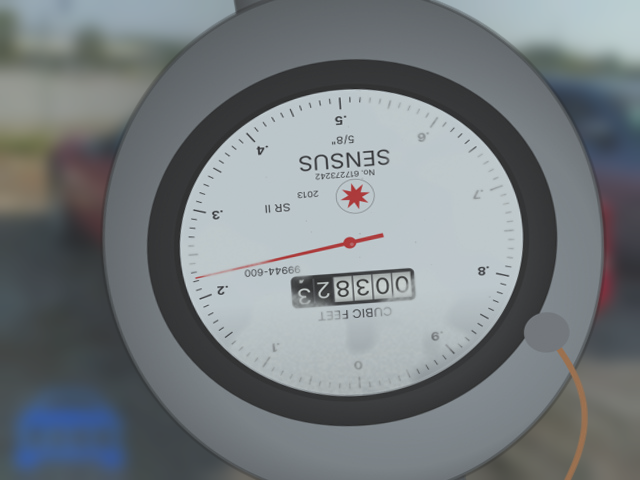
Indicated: 3823.22ft³
